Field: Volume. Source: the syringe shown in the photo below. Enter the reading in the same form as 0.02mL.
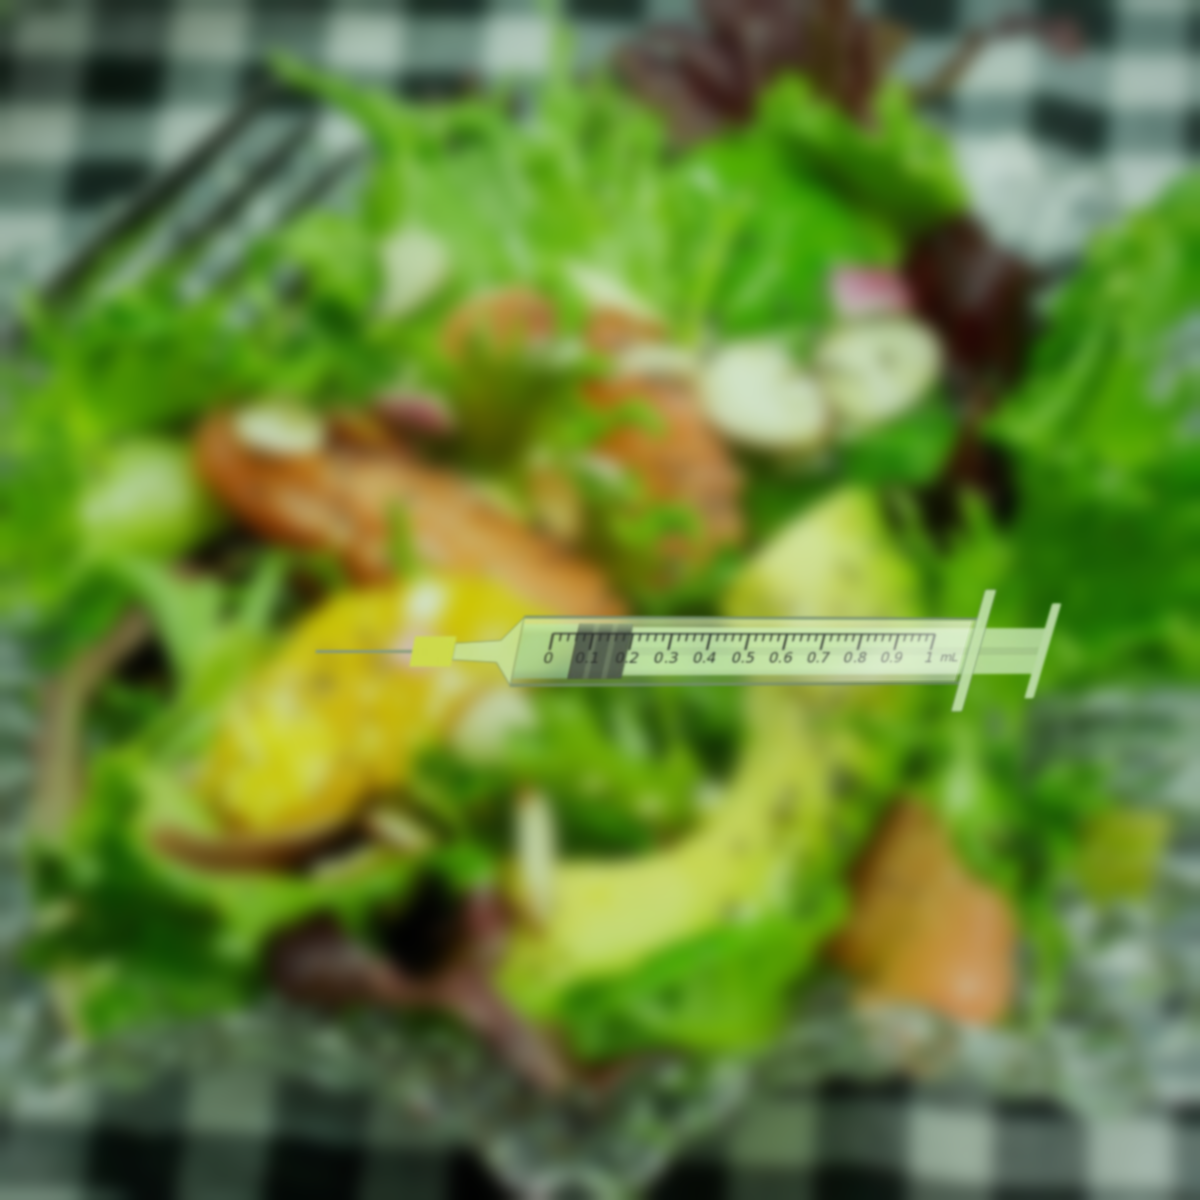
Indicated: 0.06mL
